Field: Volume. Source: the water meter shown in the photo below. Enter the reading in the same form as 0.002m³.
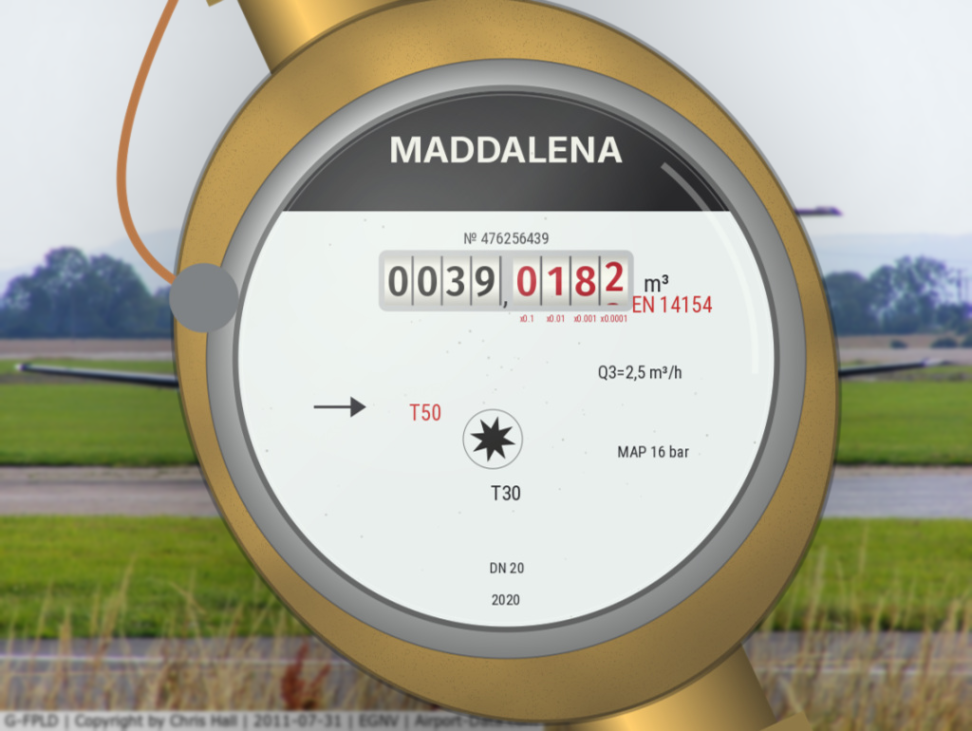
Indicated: 39.0182m³
